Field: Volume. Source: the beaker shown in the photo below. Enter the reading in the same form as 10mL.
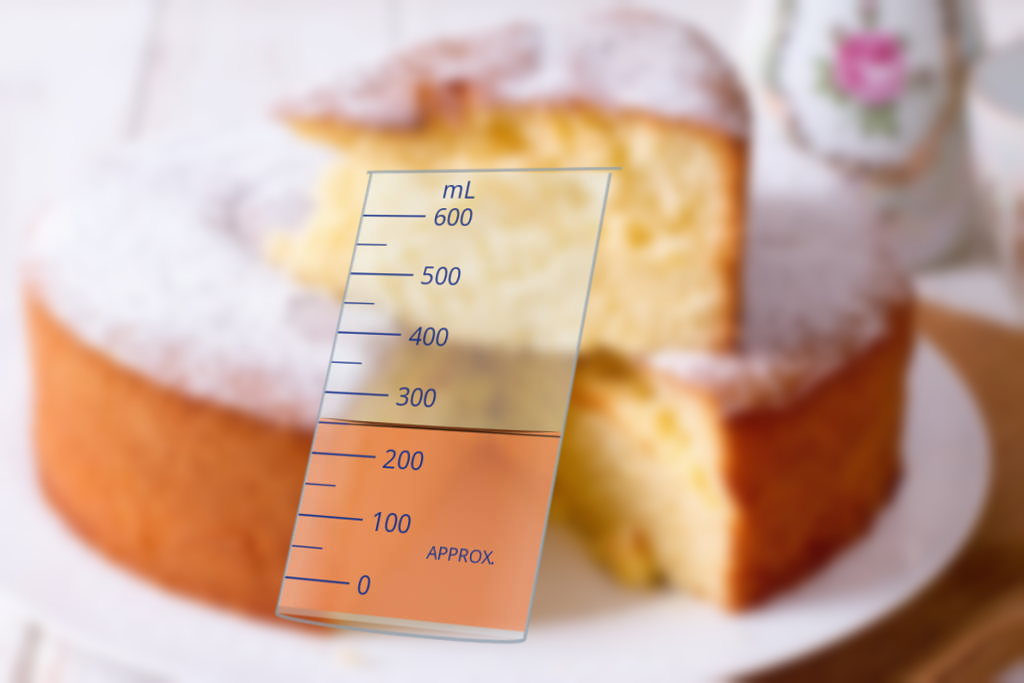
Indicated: 250mL
